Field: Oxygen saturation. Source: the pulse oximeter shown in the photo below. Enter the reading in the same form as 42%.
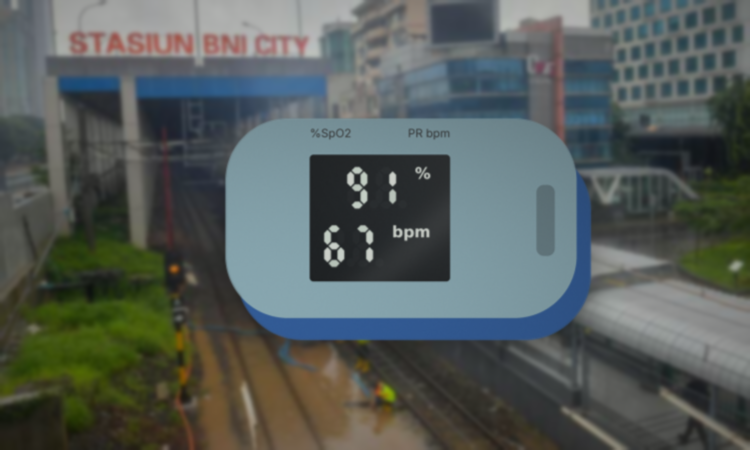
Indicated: 91%
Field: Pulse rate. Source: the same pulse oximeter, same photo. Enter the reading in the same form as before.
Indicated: 67bpm
